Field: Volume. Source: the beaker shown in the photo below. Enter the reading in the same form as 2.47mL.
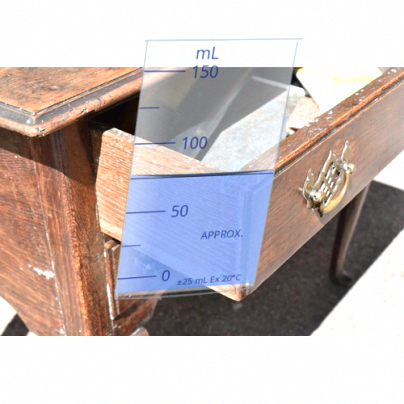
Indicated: 75mL
